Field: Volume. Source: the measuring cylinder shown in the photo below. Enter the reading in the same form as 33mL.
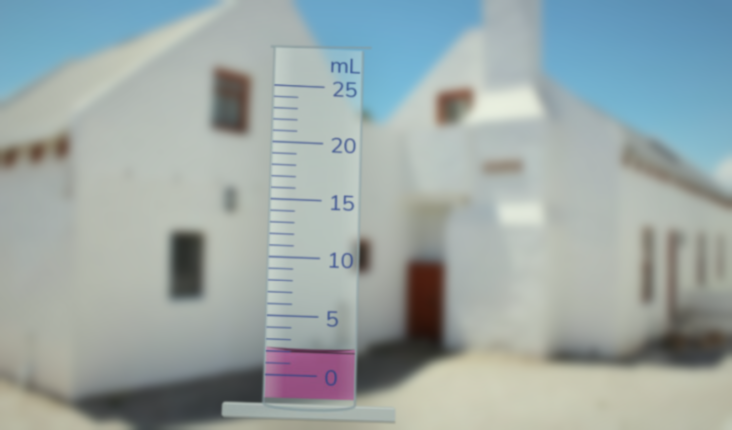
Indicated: 2mL
